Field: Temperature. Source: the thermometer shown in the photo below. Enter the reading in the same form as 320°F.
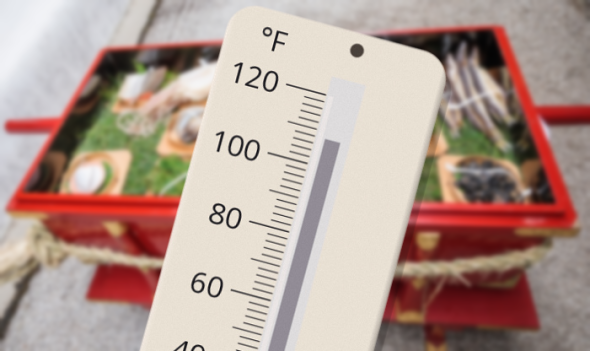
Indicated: 108°F
